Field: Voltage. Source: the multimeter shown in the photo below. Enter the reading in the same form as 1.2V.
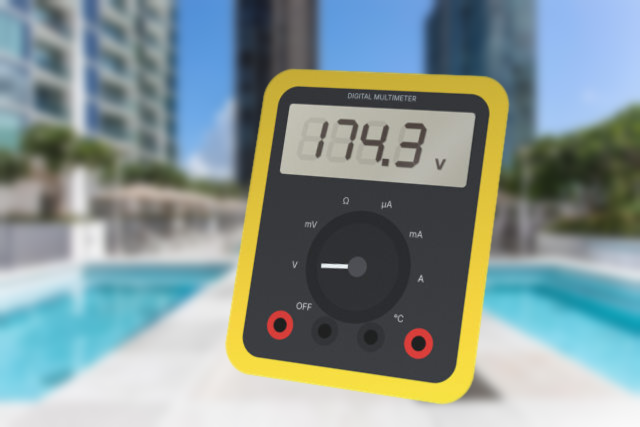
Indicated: 174.3V
